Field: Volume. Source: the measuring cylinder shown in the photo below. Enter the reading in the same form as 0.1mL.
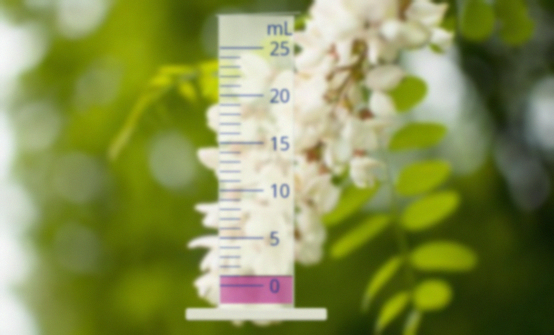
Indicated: 1mL
